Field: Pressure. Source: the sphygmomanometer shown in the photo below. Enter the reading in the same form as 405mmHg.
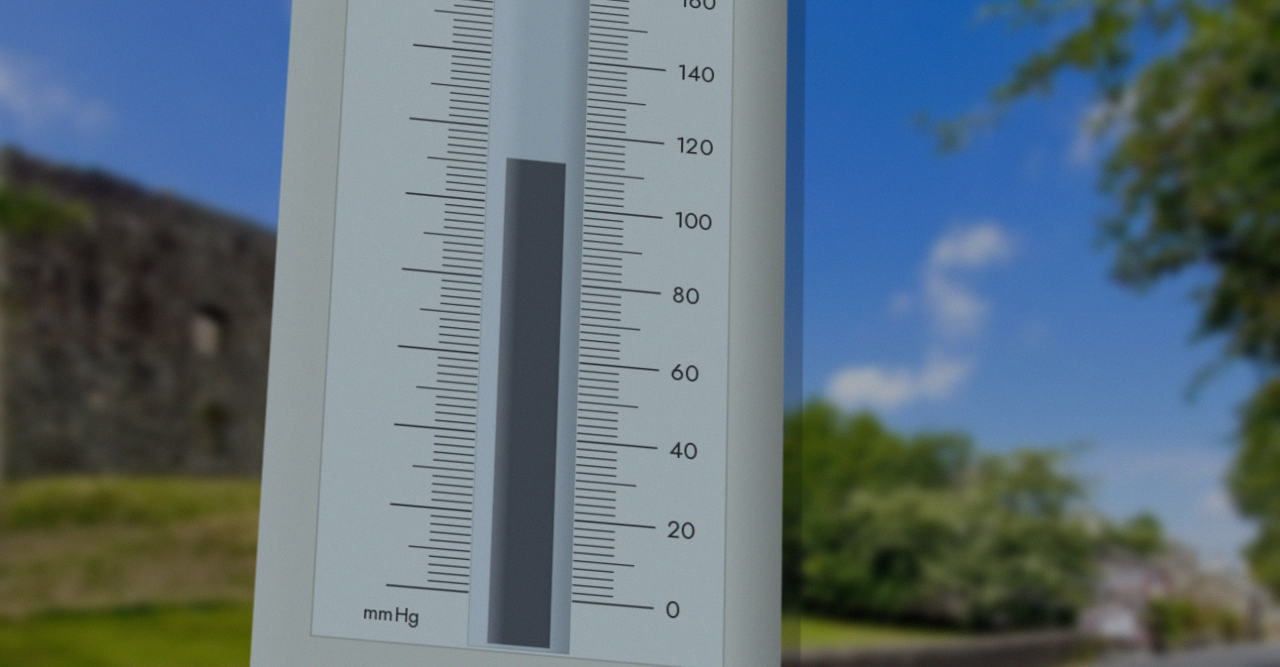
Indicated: 112mmHg
